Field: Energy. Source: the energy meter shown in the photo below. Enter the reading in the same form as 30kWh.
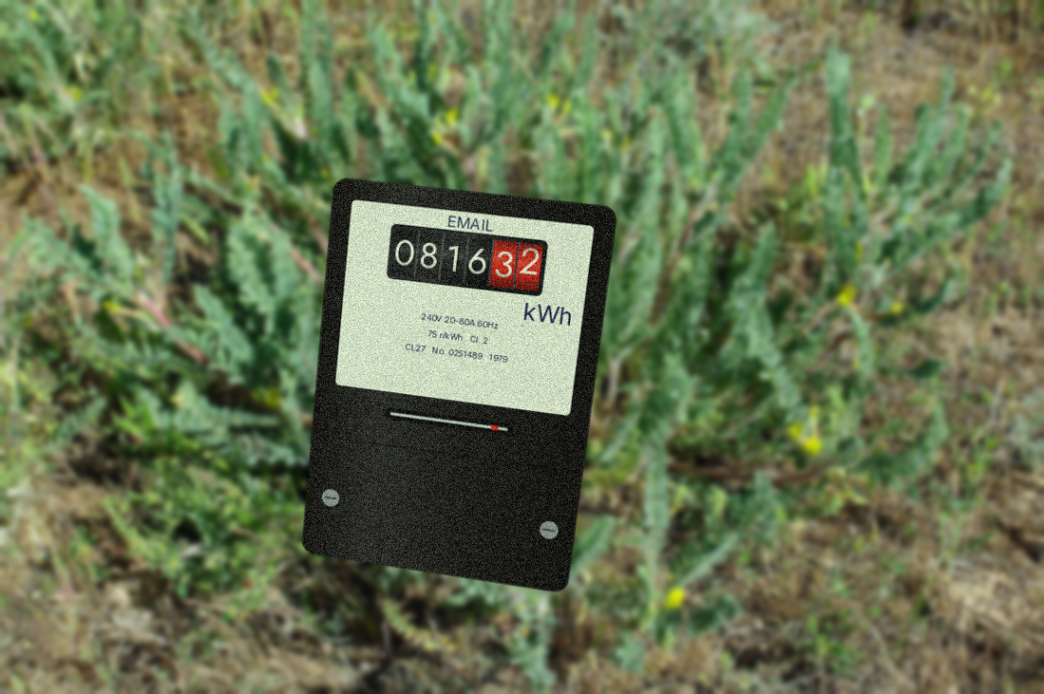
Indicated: 816.32kWh
